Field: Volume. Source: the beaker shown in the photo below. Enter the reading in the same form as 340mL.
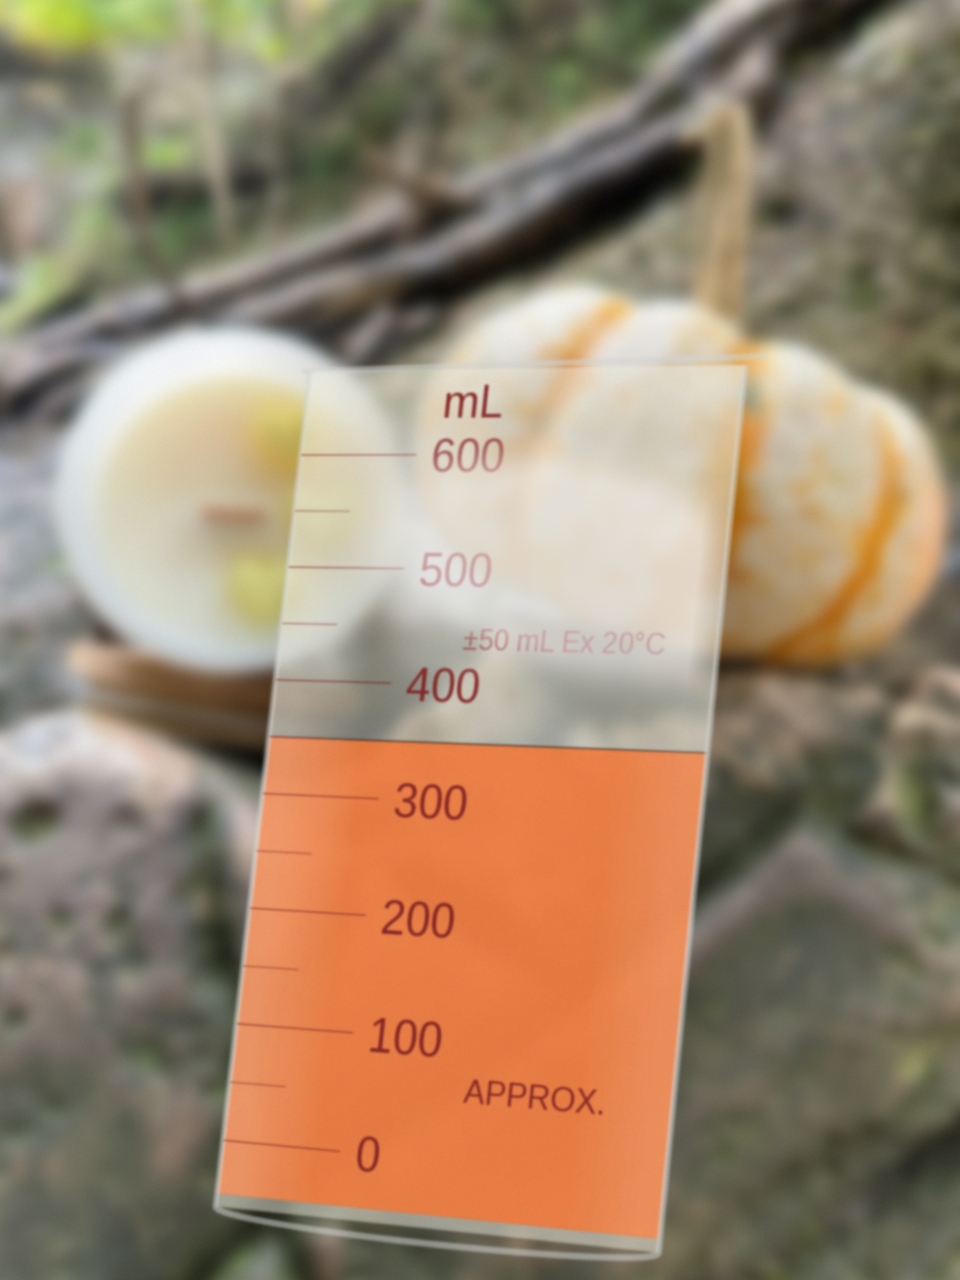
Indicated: 350mL
